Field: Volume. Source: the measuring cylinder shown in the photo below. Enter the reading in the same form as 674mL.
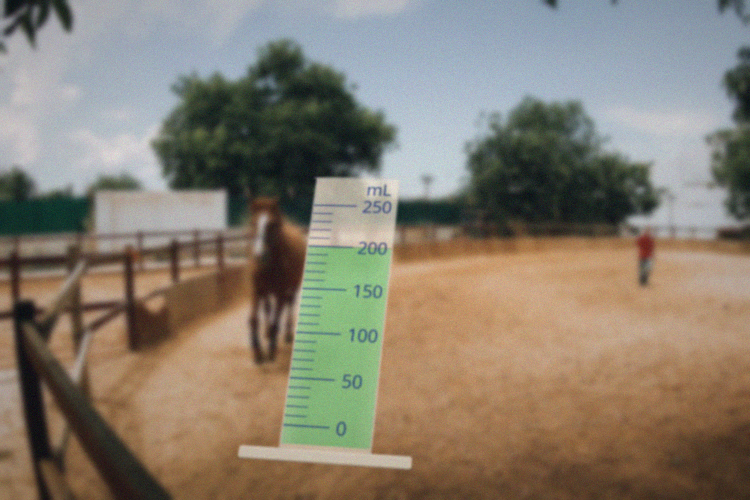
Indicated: 200mL
